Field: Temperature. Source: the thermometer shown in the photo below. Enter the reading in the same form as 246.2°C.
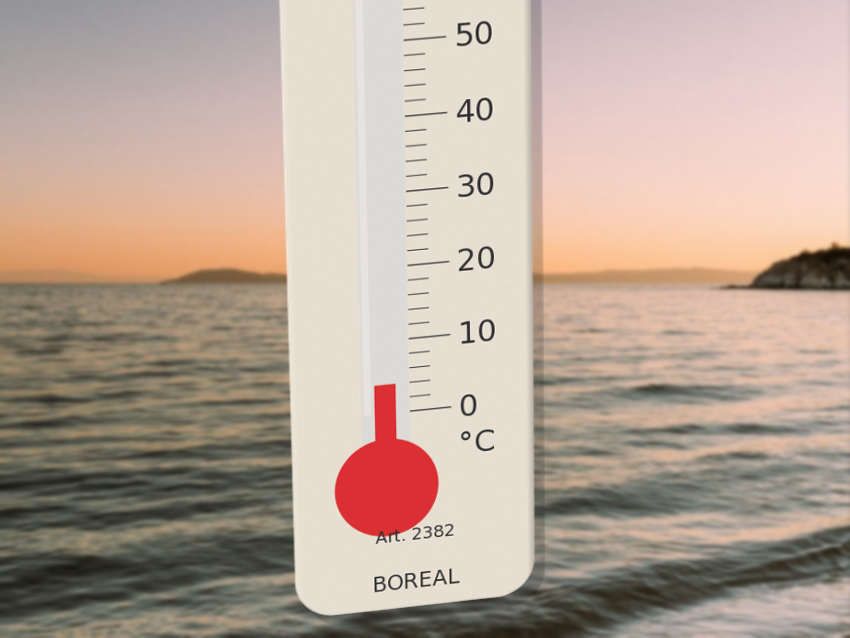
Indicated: 4°C
